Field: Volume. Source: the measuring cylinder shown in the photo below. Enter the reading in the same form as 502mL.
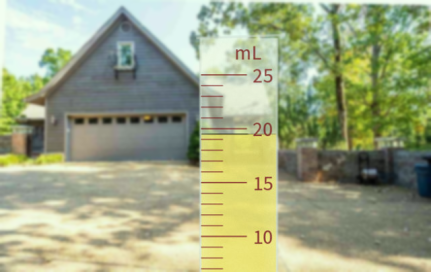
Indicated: 19.5mL
